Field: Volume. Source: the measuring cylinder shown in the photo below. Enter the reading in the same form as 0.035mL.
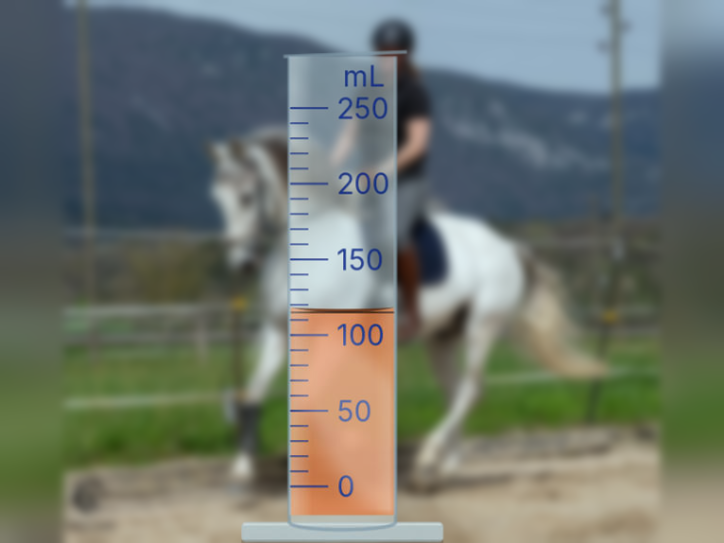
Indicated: 115mL
